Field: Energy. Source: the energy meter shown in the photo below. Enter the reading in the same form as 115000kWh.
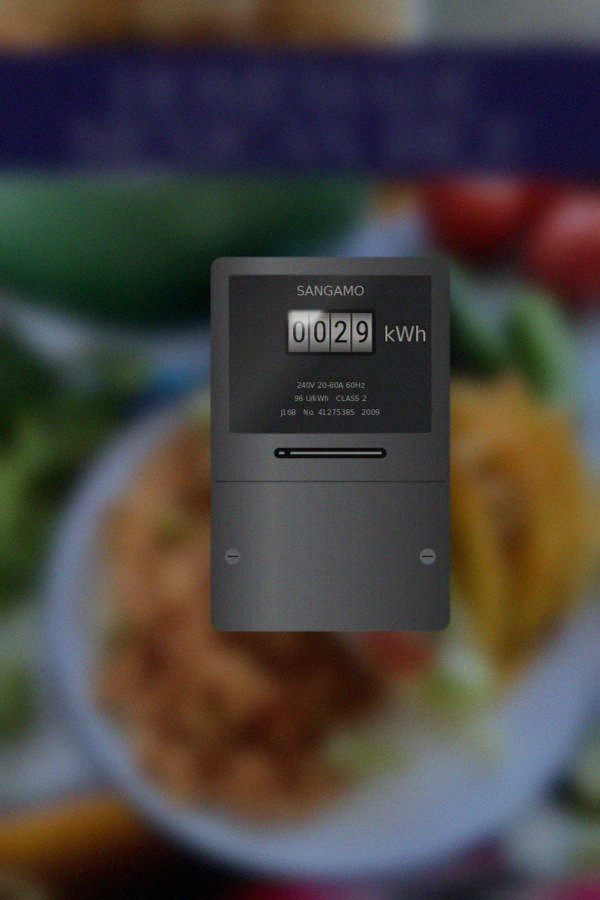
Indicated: 29kWh
